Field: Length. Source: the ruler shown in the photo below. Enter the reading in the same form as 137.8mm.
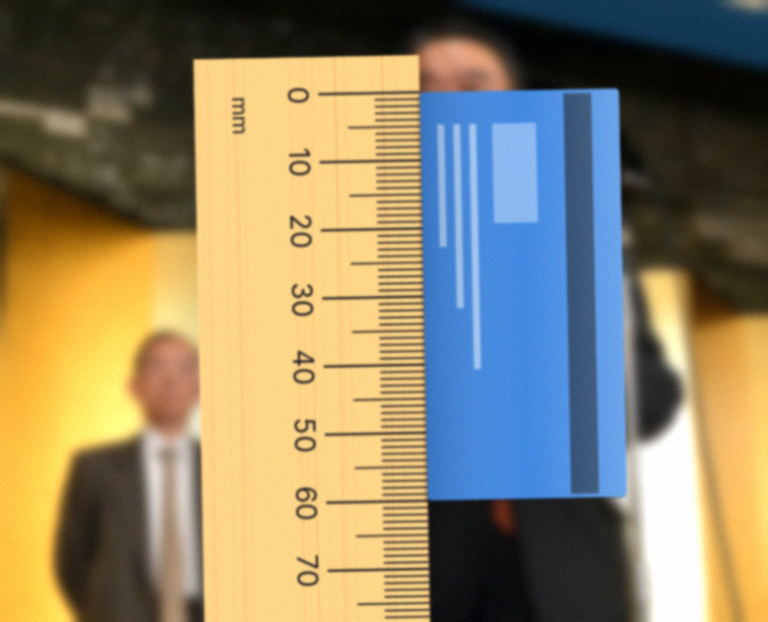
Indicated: 60mm
